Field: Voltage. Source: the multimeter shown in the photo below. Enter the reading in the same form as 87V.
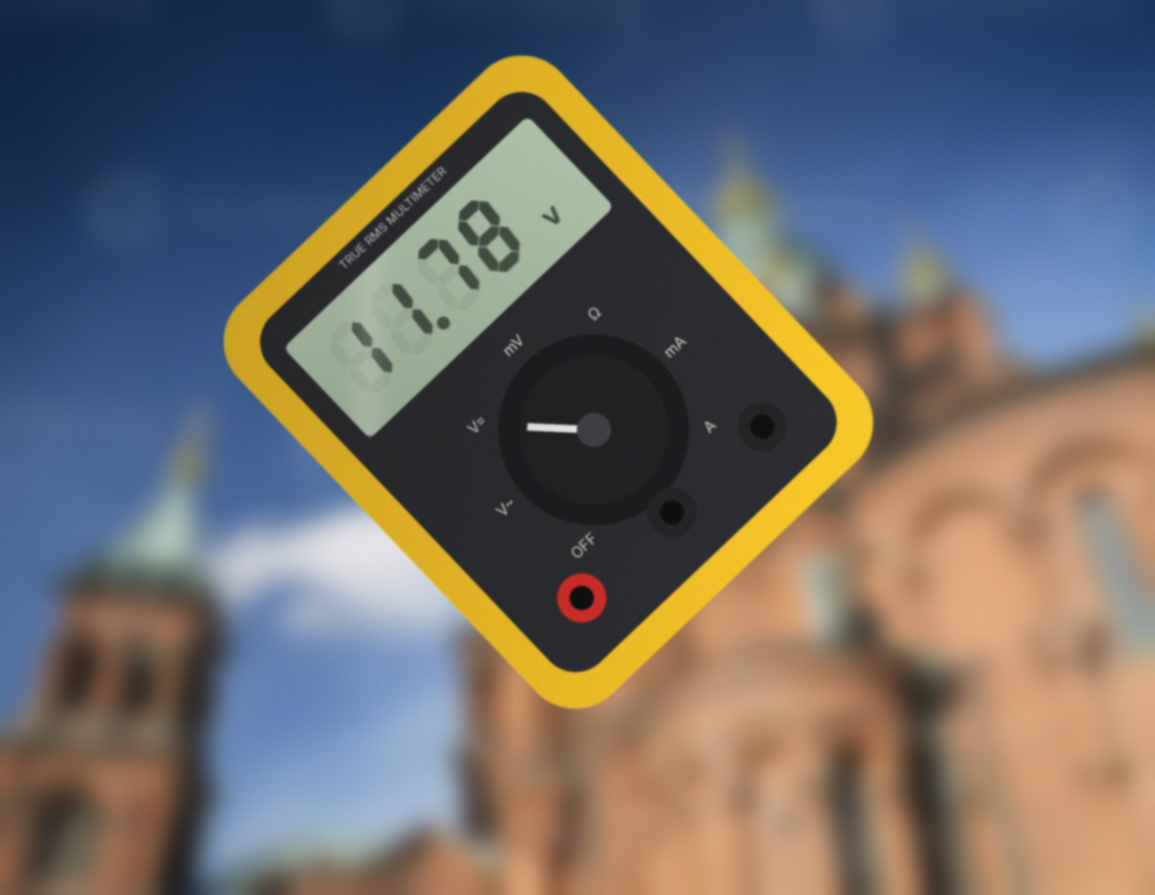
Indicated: 11.78V
